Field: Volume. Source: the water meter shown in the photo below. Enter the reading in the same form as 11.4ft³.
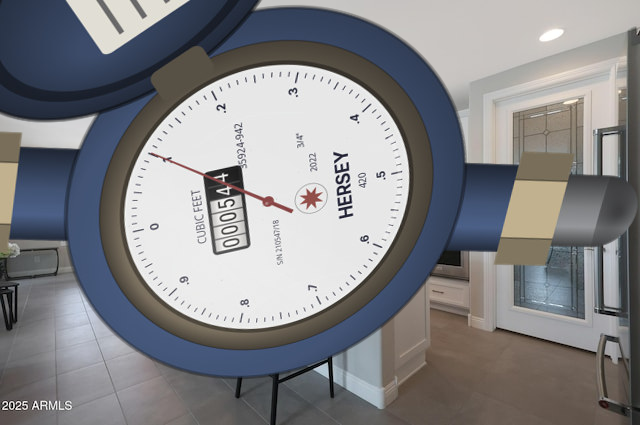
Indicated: 544.10ft³
